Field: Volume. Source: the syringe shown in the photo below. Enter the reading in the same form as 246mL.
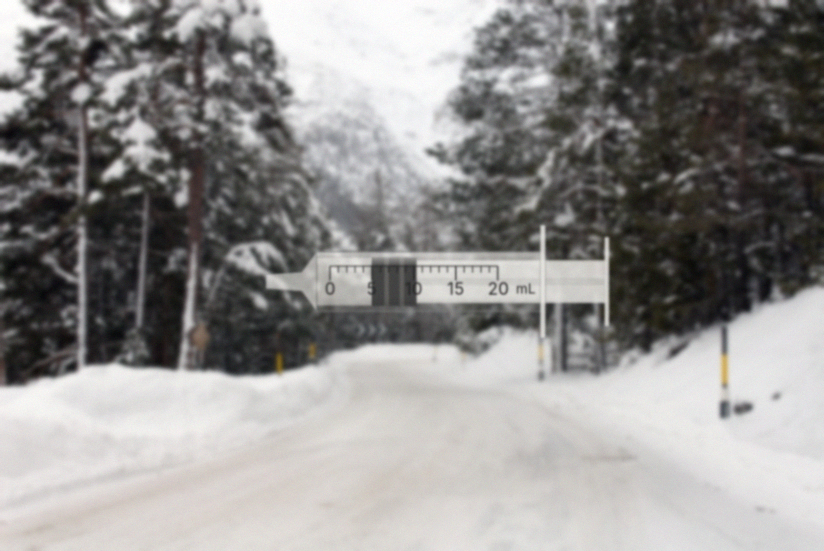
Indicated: 5mL
